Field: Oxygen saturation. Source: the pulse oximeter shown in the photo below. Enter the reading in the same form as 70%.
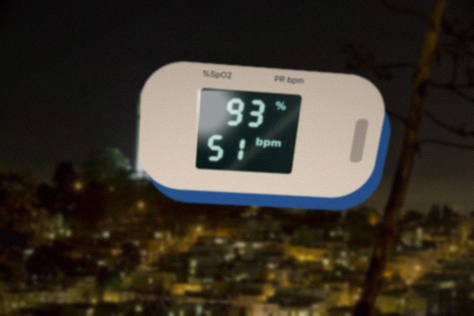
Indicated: 93%
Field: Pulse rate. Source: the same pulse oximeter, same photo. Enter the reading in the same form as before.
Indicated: 51bpm
